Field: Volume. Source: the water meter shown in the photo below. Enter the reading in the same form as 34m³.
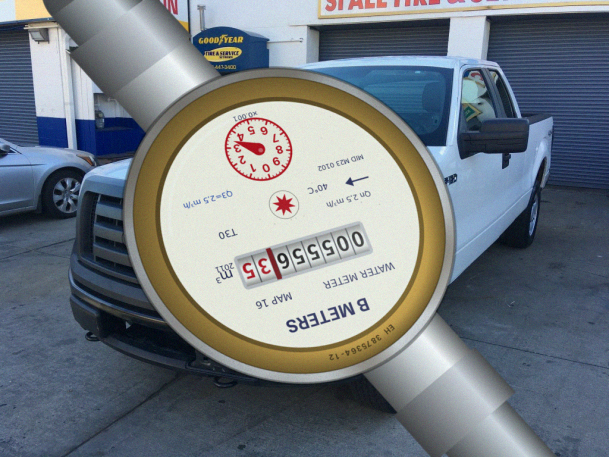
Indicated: 5556.353m³
